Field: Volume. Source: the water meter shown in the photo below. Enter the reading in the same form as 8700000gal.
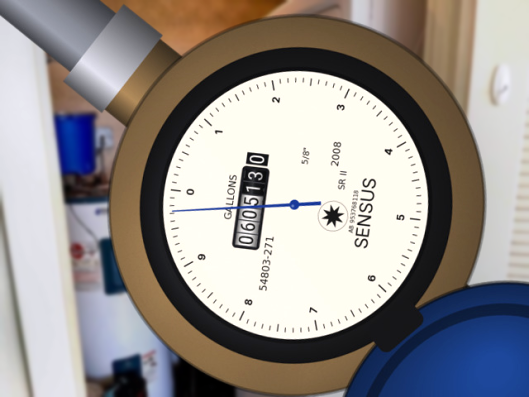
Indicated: 605129.7gal
